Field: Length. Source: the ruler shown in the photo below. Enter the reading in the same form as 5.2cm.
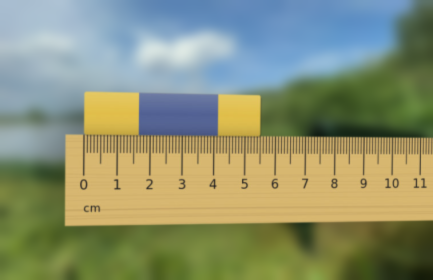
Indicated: 5.5cm
